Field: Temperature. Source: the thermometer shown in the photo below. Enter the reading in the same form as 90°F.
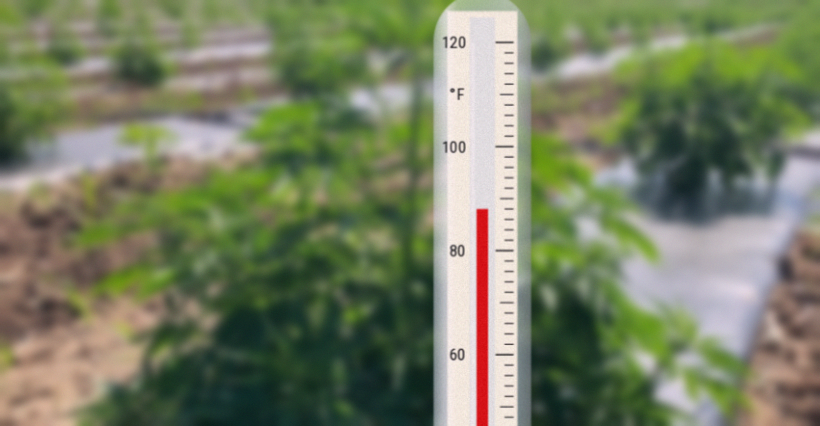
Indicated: 88°F
